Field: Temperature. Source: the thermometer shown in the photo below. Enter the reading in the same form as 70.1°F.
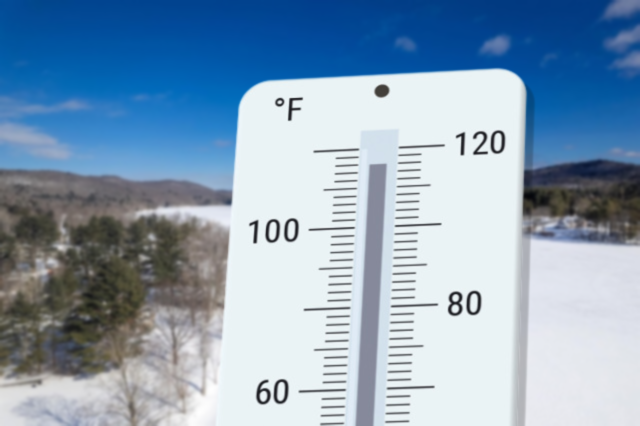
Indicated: 116°F
